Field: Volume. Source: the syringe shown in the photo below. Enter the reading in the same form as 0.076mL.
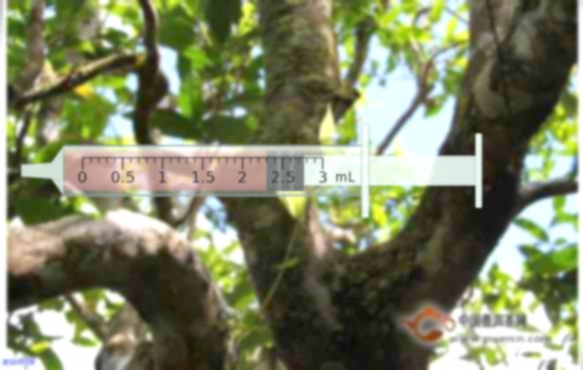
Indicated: 2.3mL
